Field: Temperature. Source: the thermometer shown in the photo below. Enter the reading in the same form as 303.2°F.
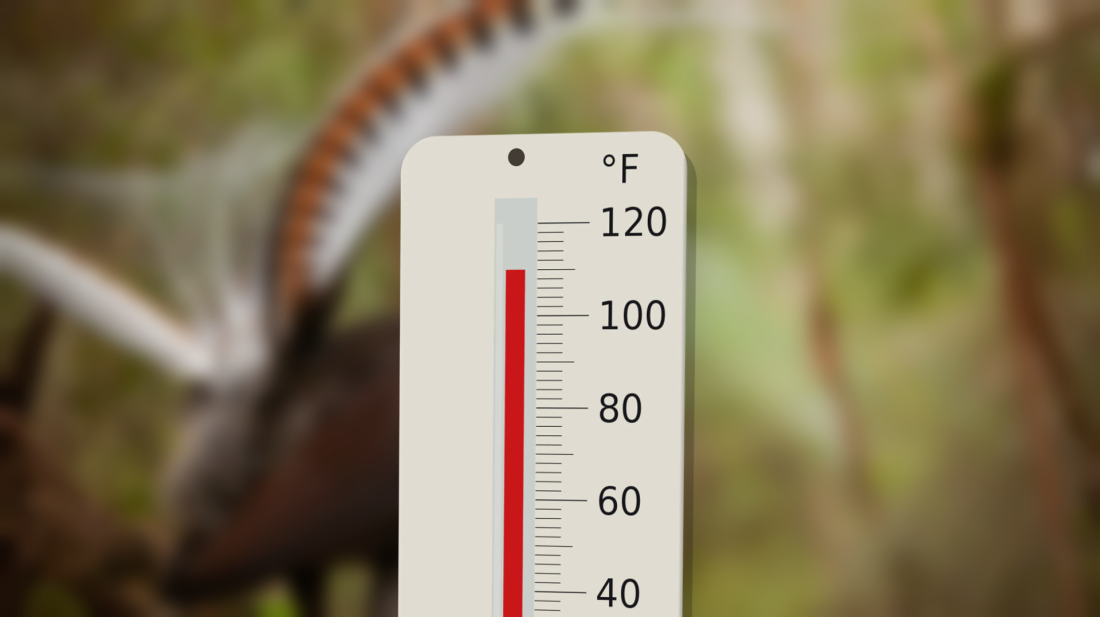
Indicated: 110°F
